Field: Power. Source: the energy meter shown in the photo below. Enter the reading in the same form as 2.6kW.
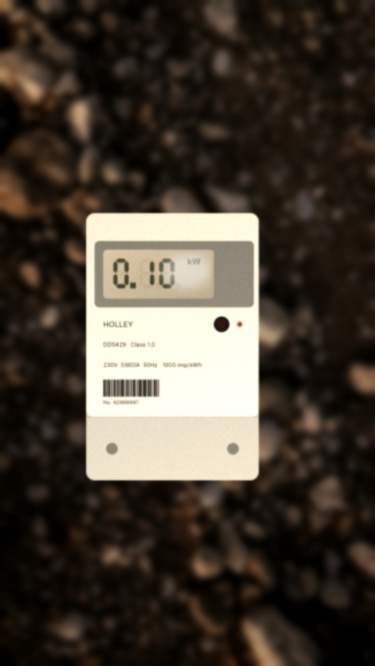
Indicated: 0.10kW
